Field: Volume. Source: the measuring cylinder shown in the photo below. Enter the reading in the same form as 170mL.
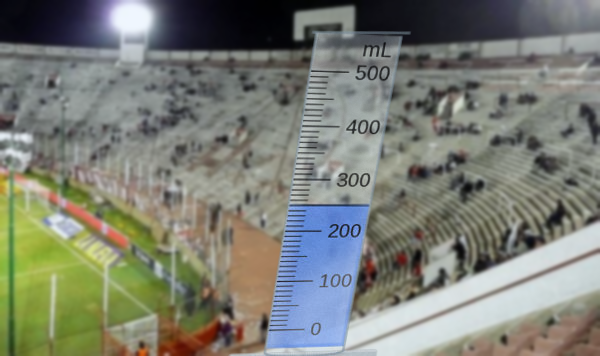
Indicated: 250mL
